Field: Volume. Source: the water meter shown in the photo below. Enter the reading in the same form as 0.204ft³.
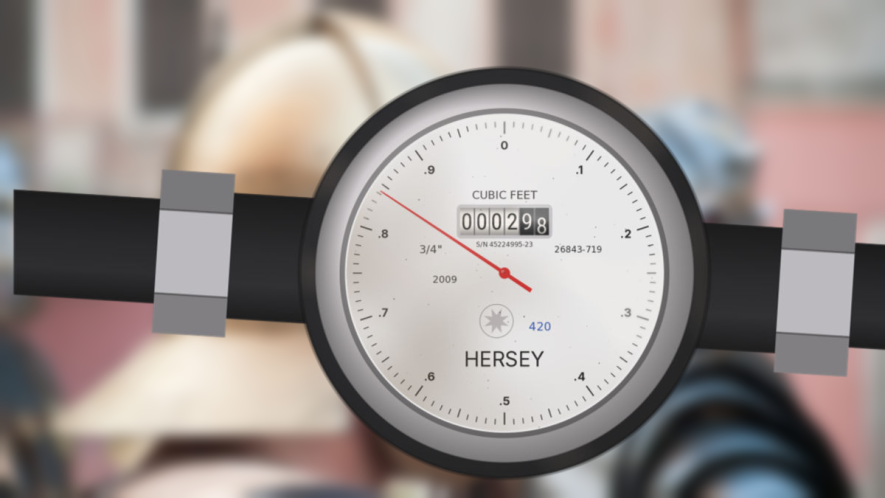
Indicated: 297.84ft³
